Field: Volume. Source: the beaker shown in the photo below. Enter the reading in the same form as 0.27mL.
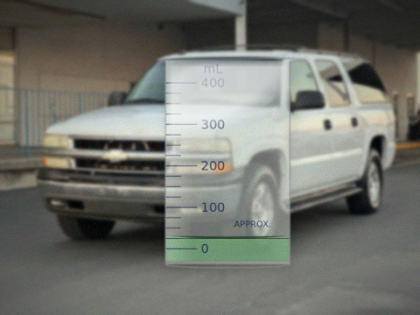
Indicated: 25mL
